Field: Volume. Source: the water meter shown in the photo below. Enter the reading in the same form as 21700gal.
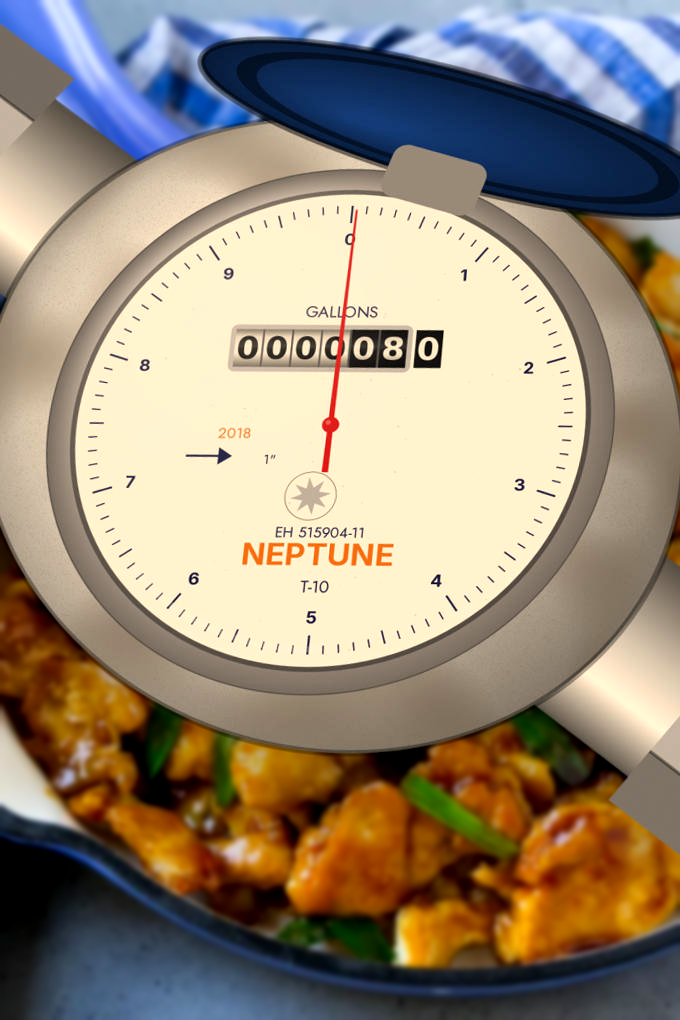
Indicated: 80.0gal
